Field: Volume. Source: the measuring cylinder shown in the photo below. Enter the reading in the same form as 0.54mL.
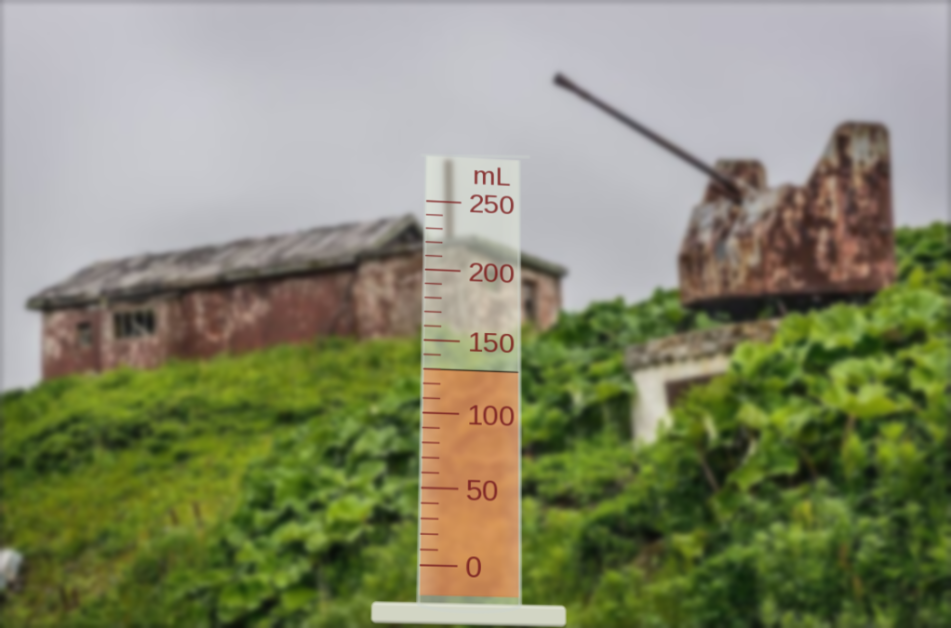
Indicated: 130mL
